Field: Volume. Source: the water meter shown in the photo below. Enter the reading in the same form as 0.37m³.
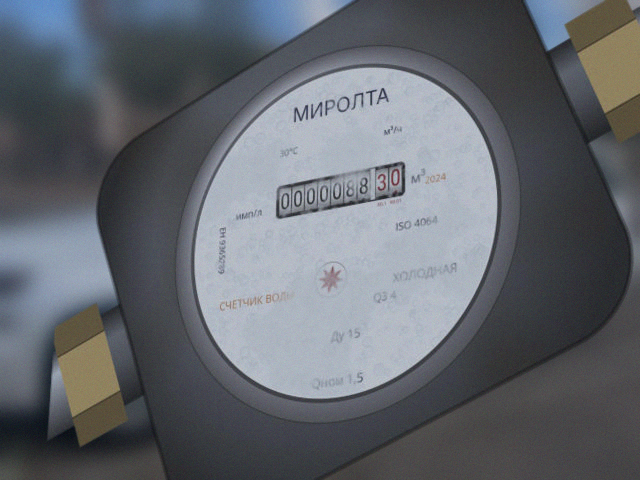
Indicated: 88.30m³
